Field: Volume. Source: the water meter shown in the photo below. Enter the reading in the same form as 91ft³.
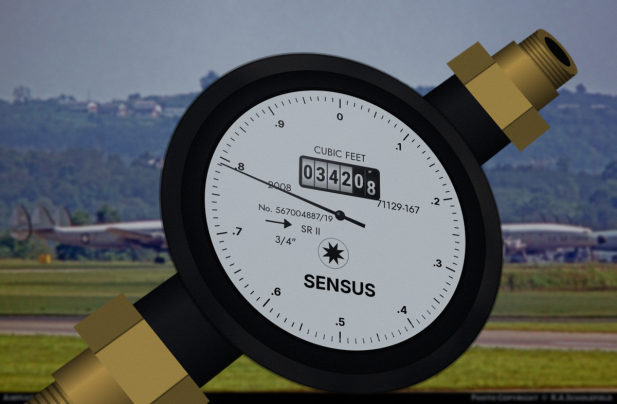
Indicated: 34207.79ft³
